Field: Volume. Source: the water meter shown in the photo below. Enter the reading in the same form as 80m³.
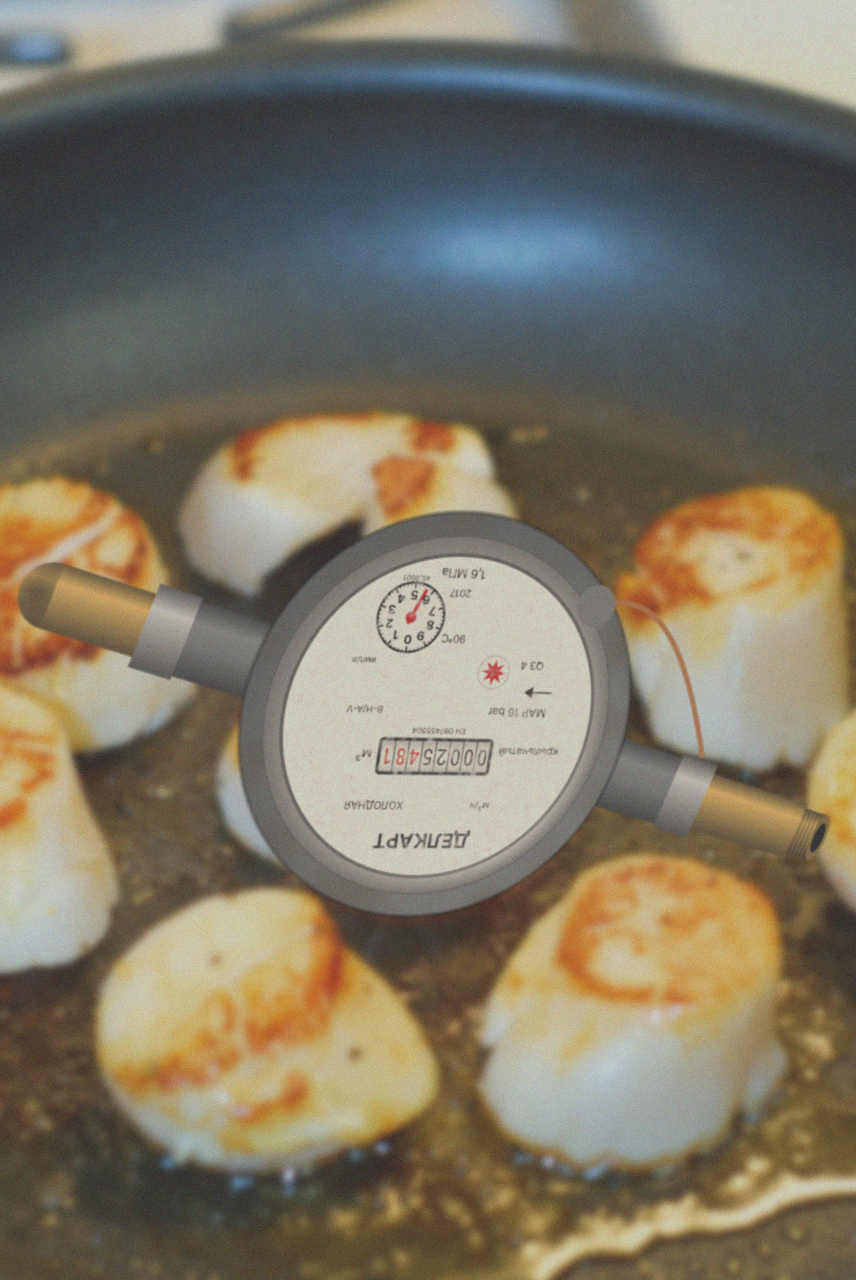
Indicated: 25.4815m³
